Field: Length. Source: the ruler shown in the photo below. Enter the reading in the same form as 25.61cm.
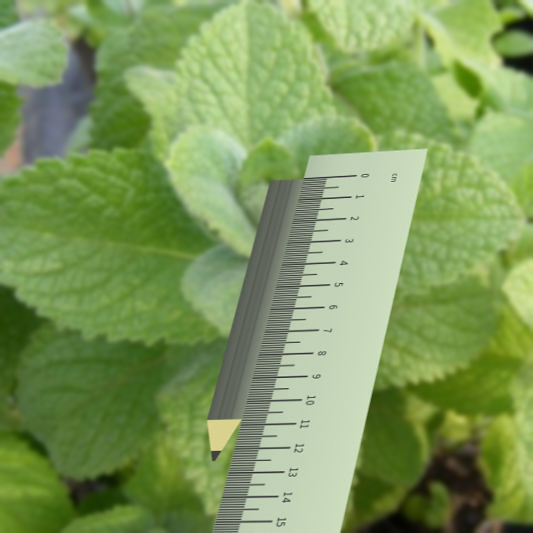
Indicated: 12.5cm
